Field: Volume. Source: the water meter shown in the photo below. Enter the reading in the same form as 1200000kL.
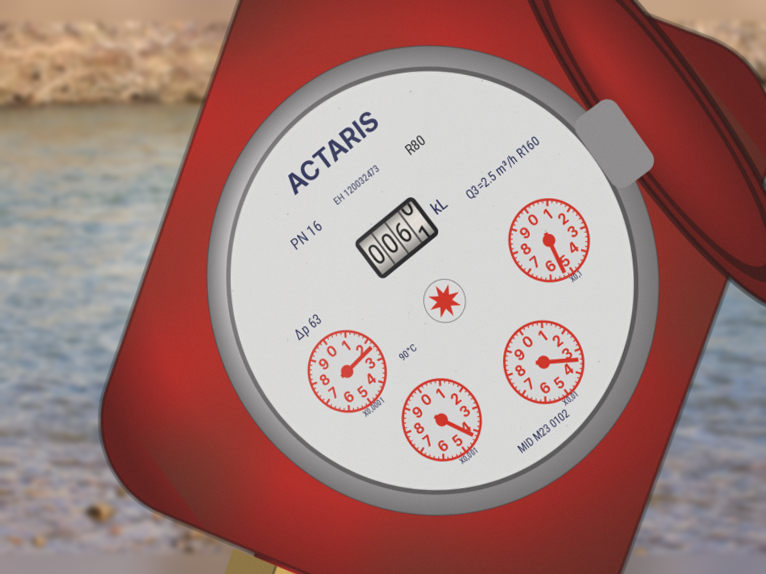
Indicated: 60.5342kL
